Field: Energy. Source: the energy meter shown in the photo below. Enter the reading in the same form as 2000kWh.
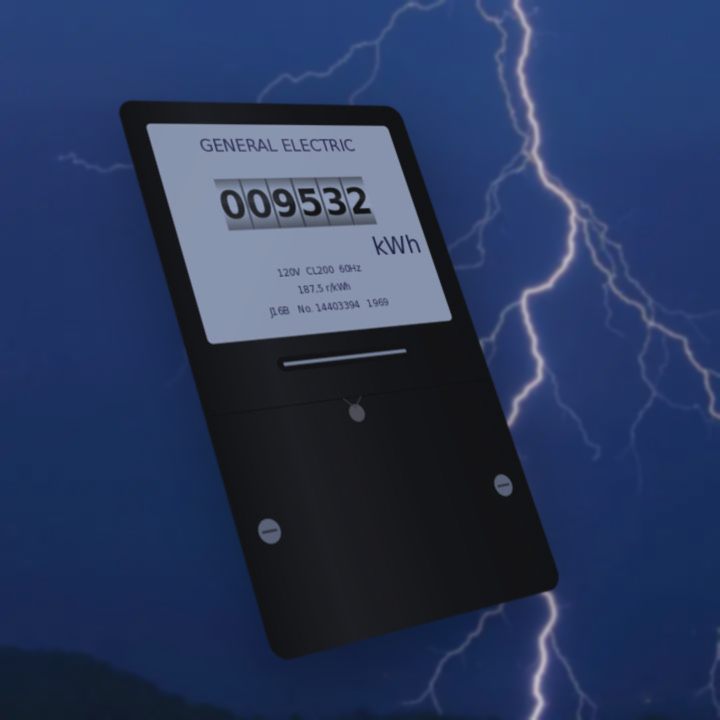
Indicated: 9532kWh
